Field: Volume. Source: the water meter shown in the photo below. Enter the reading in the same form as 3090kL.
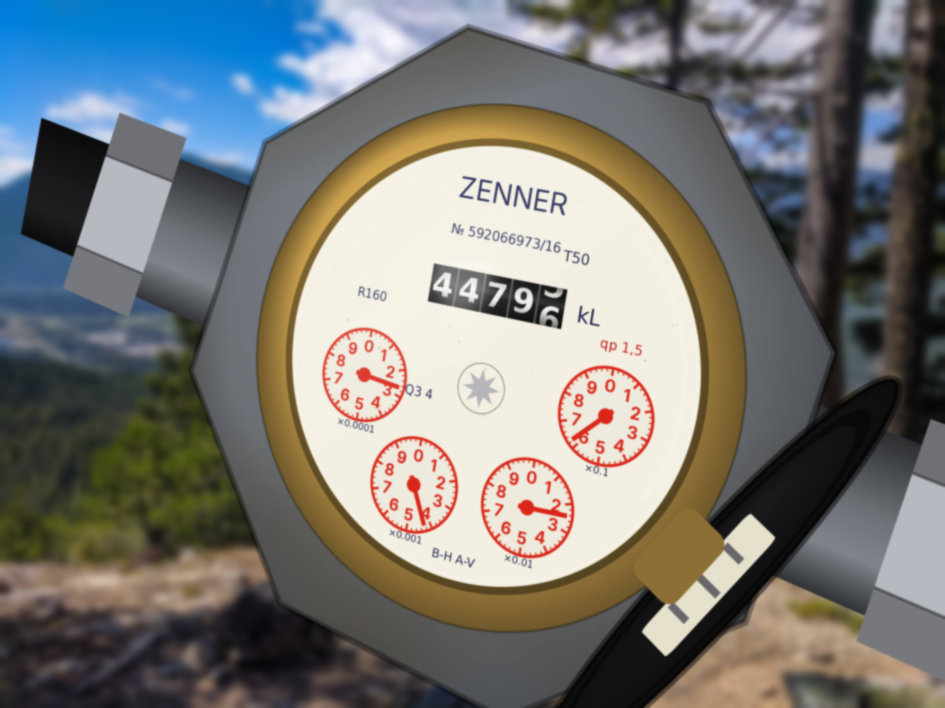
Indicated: 44795.6242kL
